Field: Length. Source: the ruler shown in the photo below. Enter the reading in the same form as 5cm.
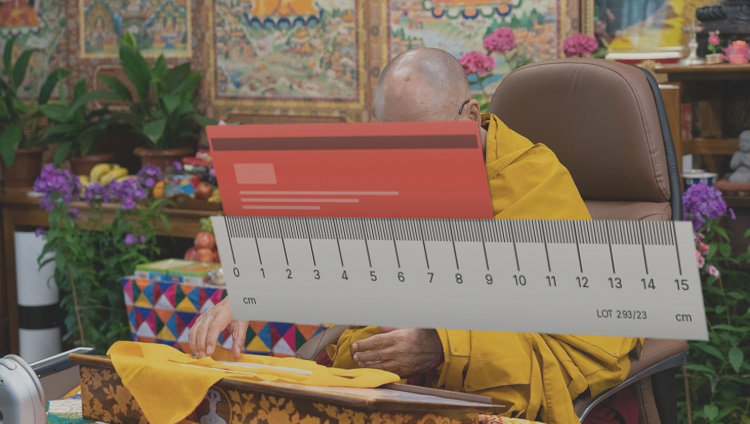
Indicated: 9.5cm
